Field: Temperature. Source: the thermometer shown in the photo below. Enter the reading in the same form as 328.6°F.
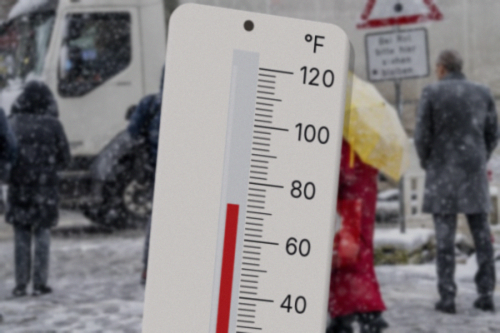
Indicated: 72°F
